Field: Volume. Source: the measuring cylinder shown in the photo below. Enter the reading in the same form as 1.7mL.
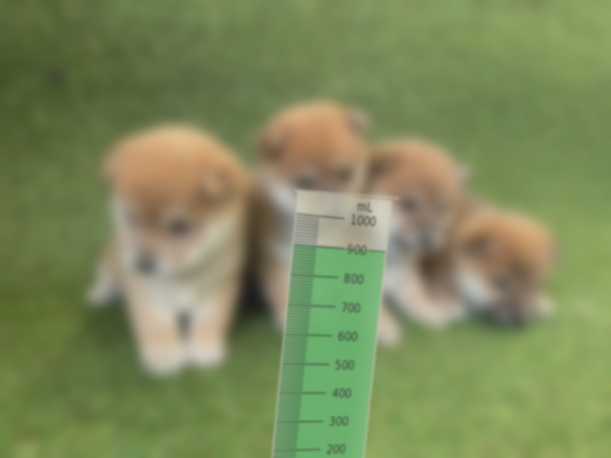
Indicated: 900mL
